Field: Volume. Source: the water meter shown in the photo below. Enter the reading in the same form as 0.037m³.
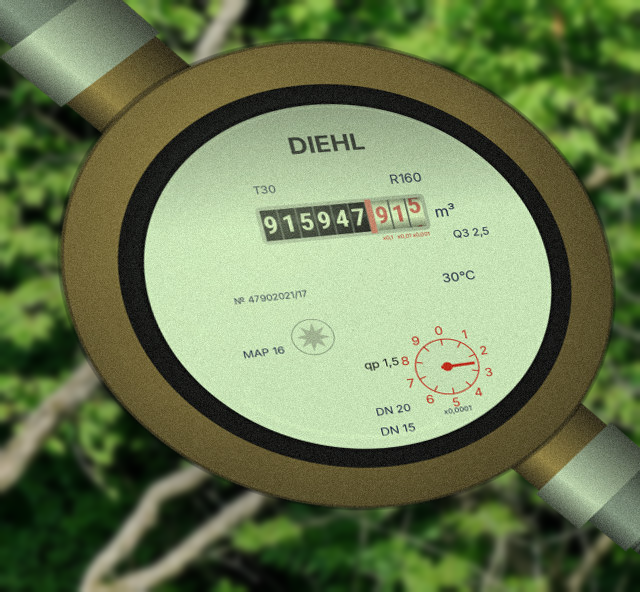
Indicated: 915947.9152m³
